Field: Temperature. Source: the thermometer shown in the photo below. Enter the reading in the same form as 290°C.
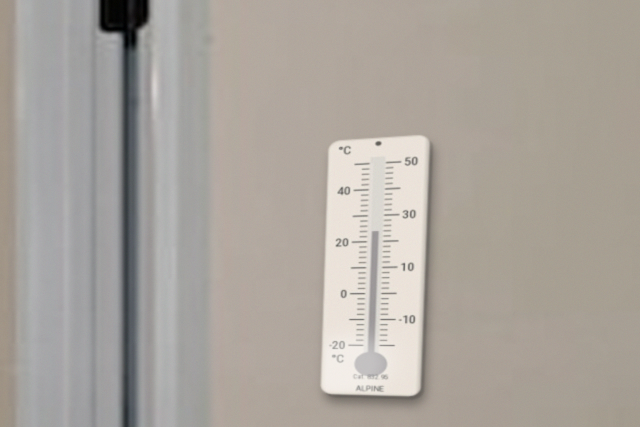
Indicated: 24°C
